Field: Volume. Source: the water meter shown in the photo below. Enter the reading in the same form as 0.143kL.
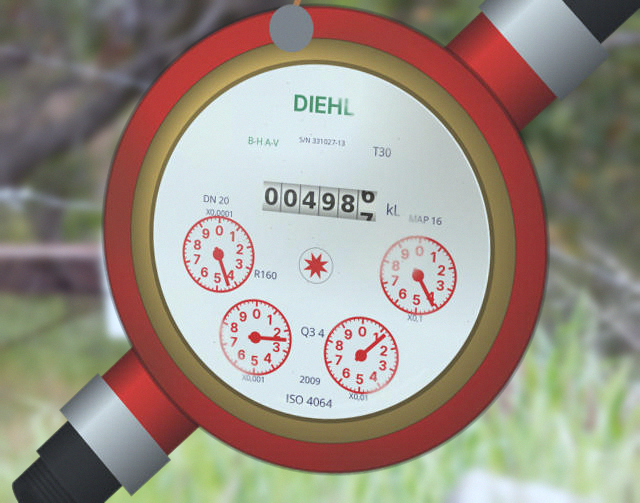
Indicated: 4986.4124kL
